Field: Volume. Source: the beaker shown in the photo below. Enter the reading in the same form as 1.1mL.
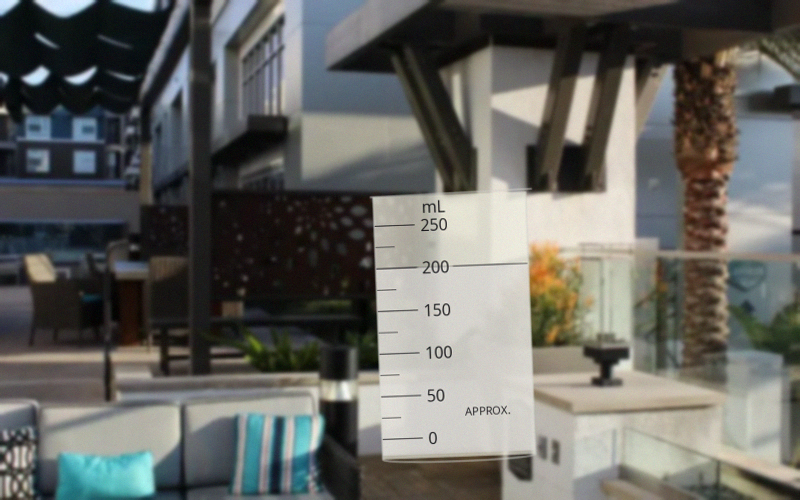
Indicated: 200mL
